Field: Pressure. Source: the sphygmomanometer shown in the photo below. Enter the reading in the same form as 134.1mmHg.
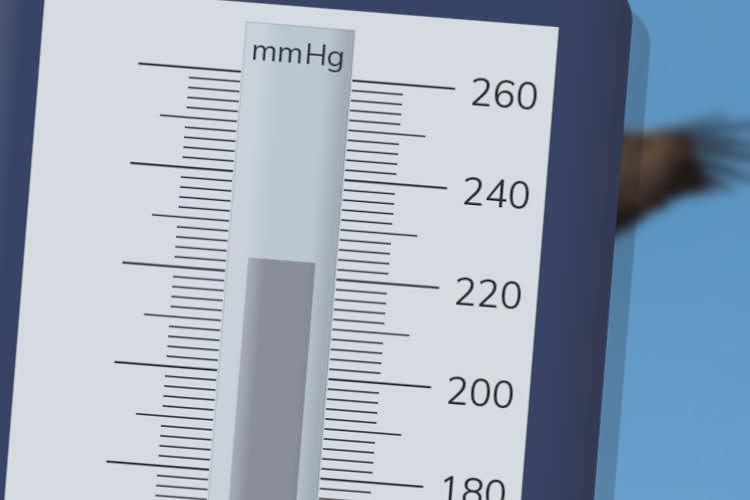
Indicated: 223mmHg
